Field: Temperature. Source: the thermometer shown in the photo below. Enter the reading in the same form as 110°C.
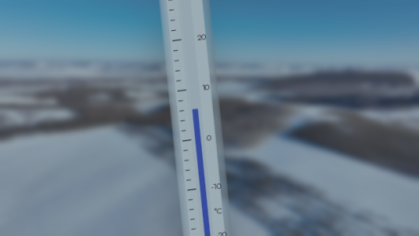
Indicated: 6°C
